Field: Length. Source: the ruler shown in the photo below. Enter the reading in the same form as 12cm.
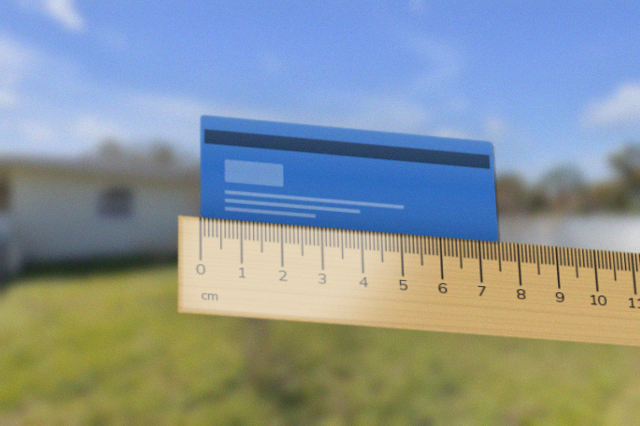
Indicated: 7.5cm
